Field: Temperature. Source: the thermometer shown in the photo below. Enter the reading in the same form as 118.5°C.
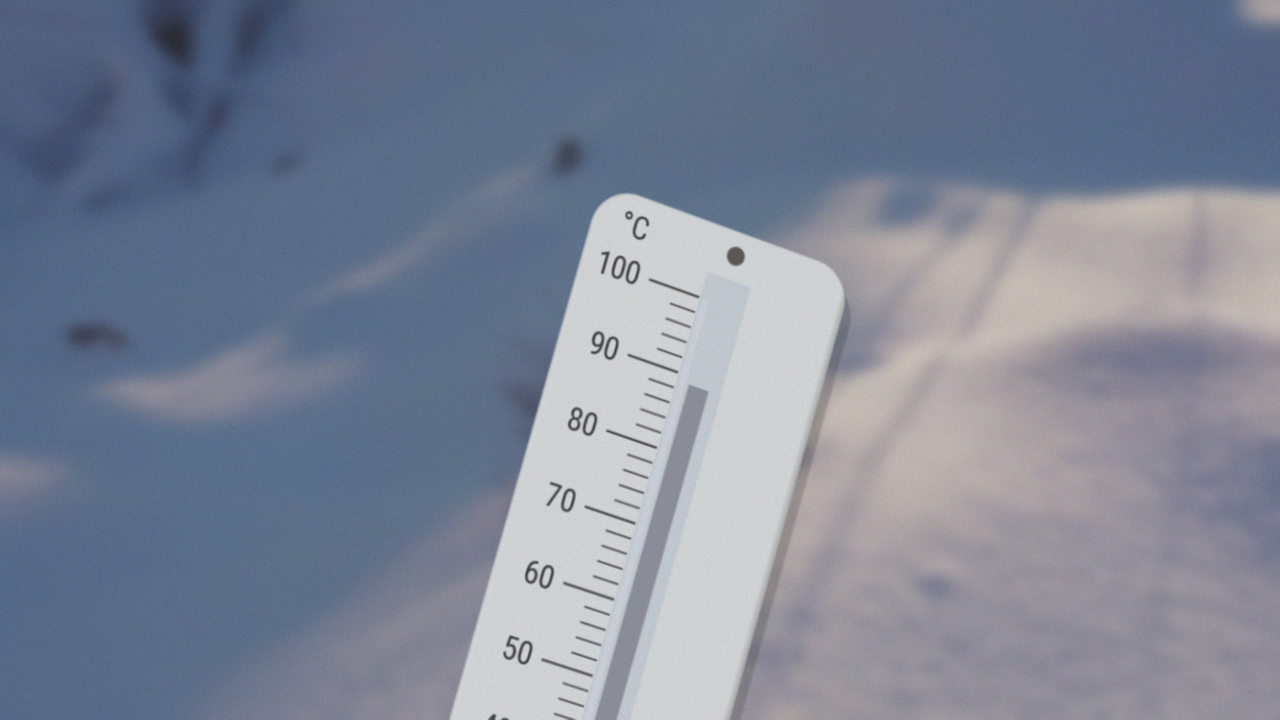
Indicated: 89°C
